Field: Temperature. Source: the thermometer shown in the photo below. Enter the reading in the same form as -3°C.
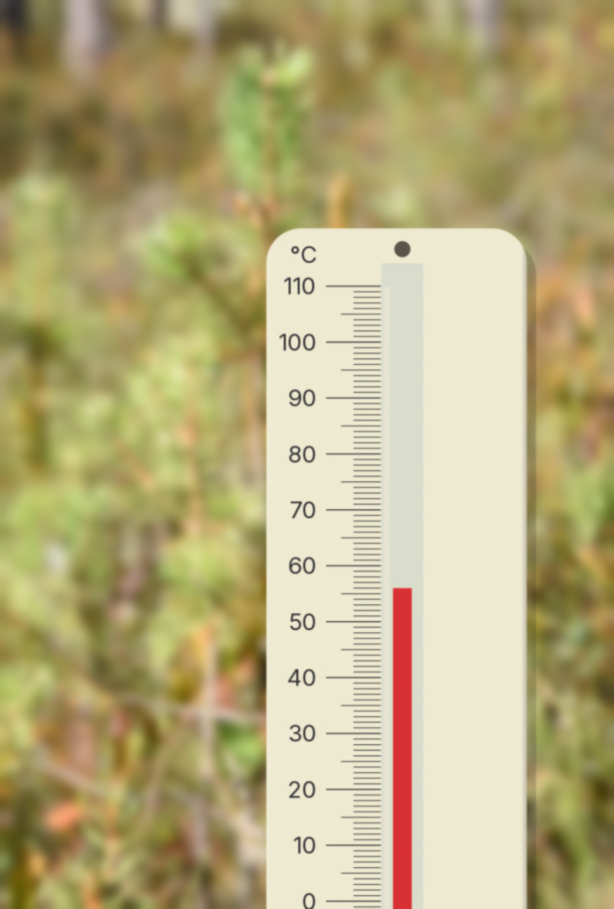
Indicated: 56°C
